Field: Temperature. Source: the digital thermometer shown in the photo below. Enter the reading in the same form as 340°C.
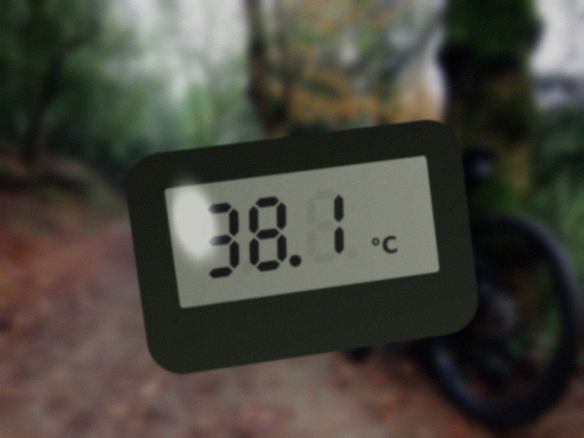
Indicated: 38.1°C
